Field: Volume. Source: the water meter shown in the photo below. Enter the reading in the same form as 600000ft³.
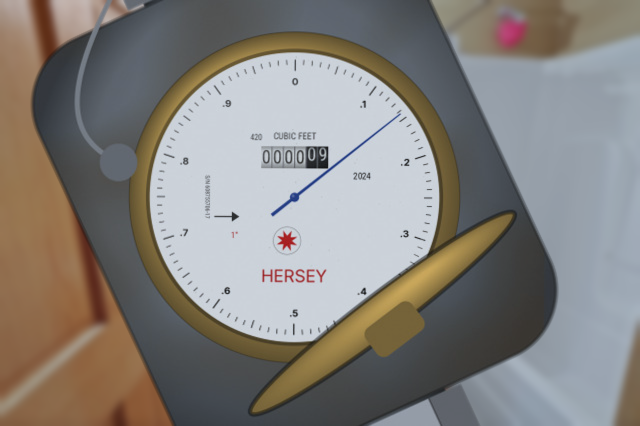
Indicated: 9.14ft³
